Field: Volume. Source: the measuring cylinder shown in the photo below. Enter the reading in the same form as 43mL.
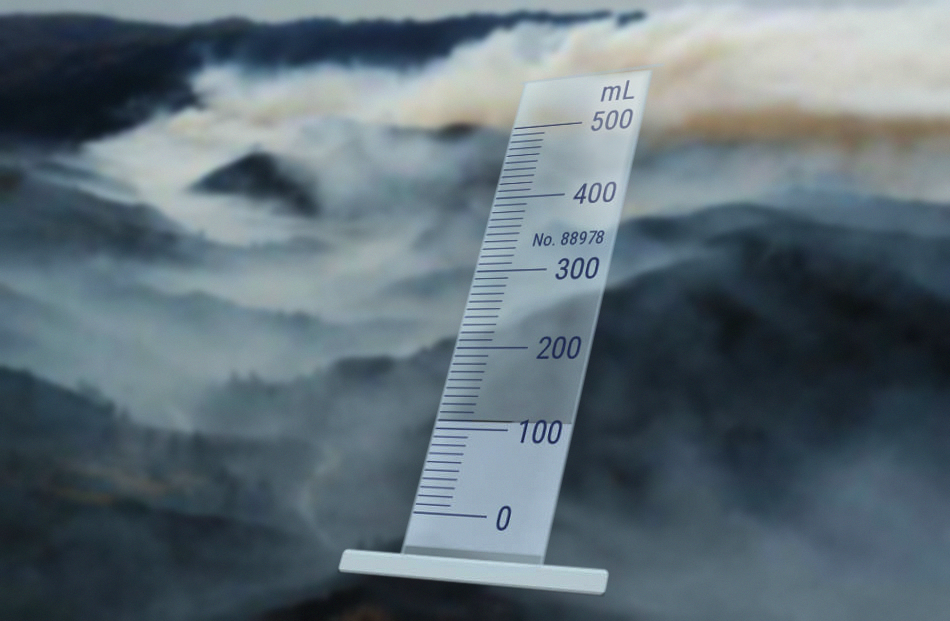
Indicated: 110mL
